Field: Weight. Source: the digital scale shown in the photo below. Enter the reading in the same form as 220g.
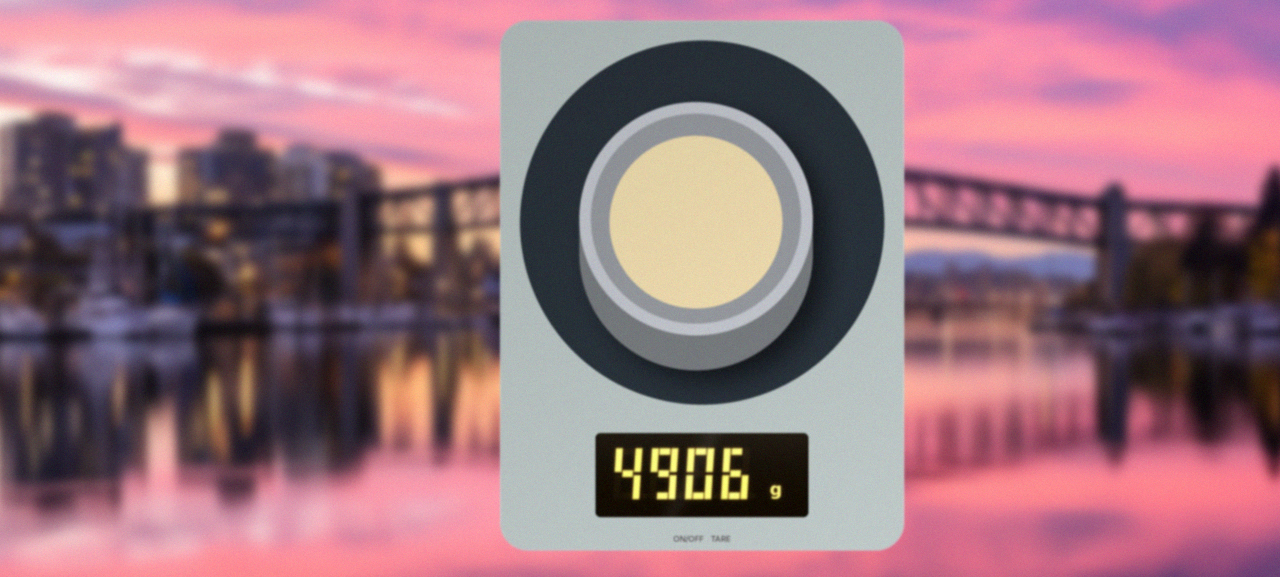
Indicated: 4906g
